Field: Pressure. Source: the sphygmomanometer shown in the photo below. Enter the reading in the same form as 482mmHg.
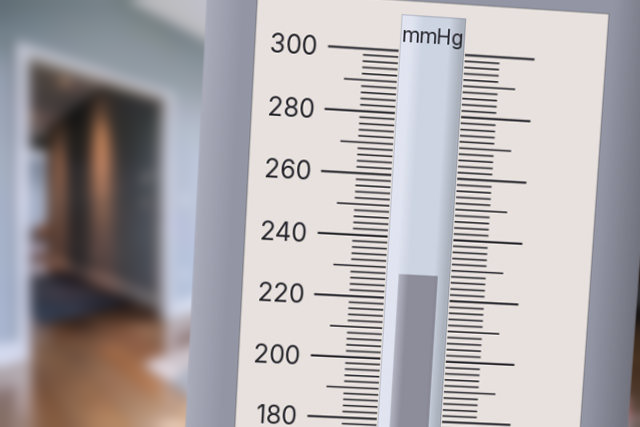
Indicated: 228mmHg
